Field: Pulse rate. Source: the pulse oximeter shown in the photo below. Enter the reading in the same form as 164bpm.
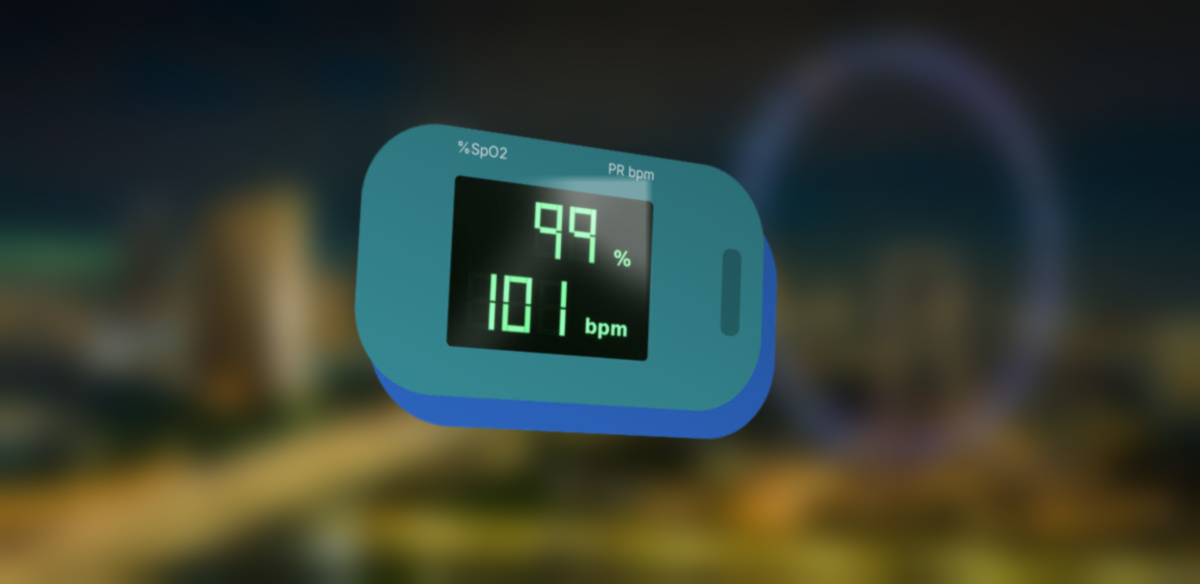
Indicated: 101bpm
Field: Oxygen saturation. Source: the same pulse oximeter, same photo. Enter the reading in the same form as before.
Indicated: 99%
